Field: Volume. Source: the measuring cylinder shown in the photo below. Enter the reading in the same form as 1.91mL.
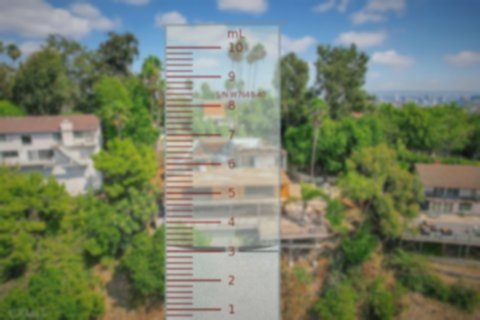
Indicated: 3mL
